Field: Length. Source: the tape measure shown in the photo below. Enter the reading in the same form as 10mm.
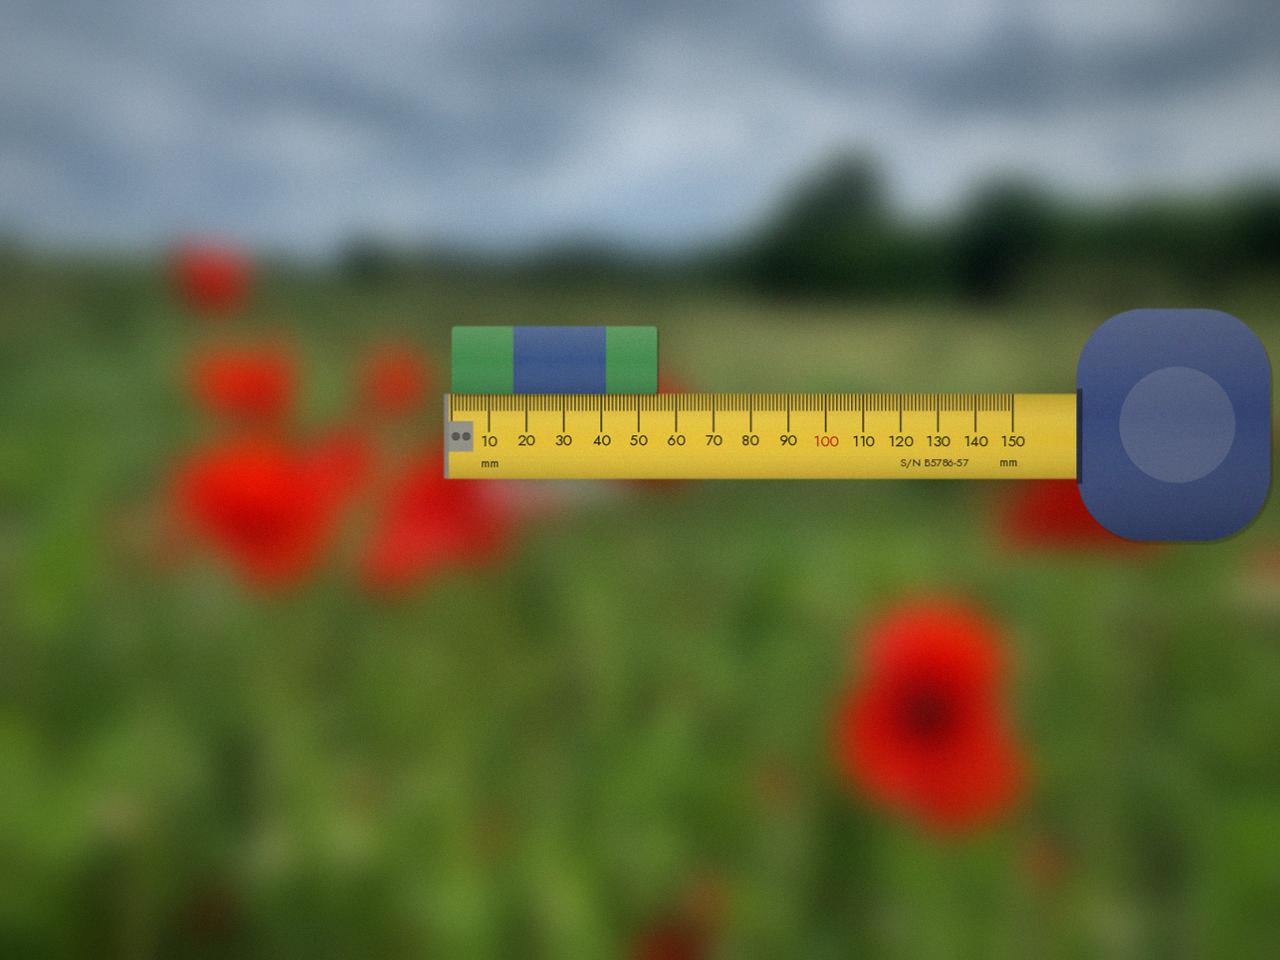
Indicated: 55mm
